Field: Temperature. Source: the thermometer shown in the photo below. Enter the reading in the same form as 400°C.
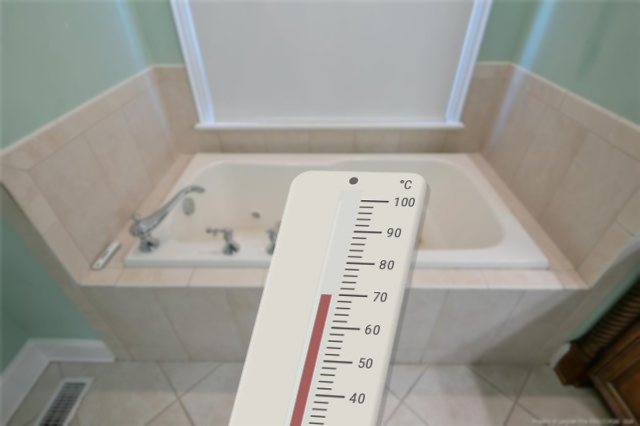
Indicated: 70°C
